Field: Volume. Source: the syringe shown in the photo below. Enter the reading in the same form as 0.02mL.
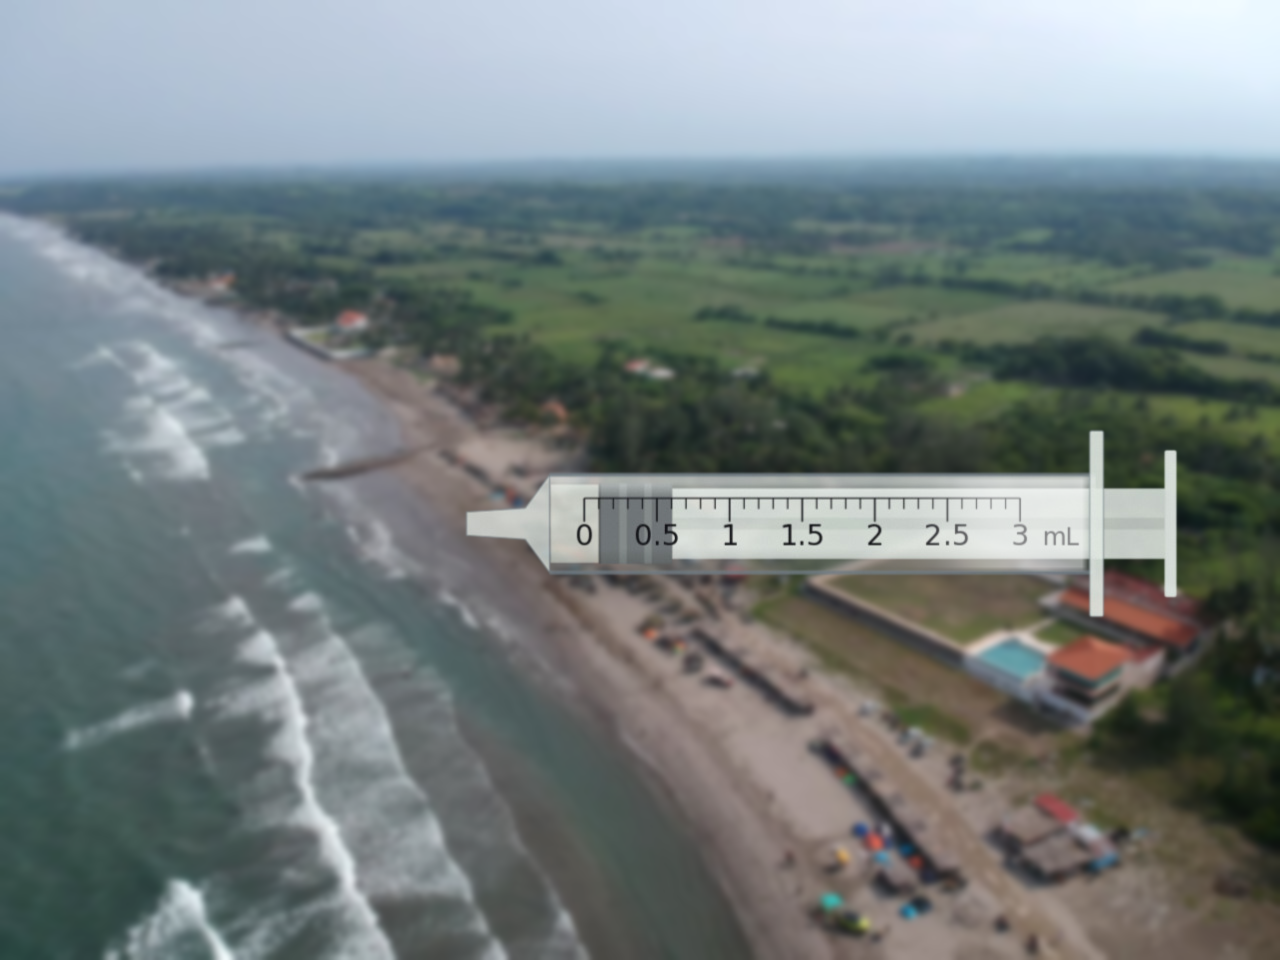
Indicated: 0.1mL
